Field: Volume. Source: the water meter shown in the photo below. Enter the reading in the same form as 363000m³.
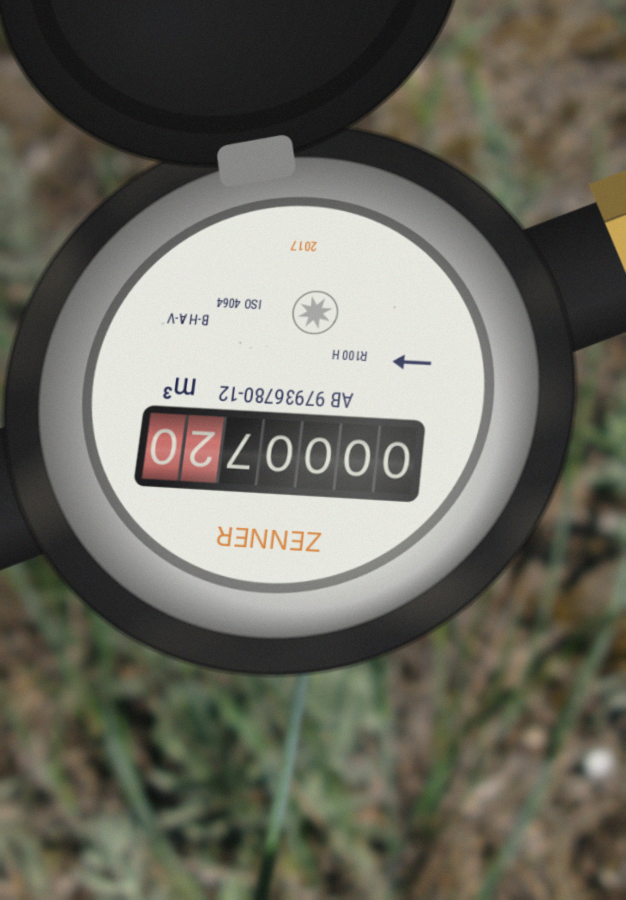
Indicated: 7.20m³
